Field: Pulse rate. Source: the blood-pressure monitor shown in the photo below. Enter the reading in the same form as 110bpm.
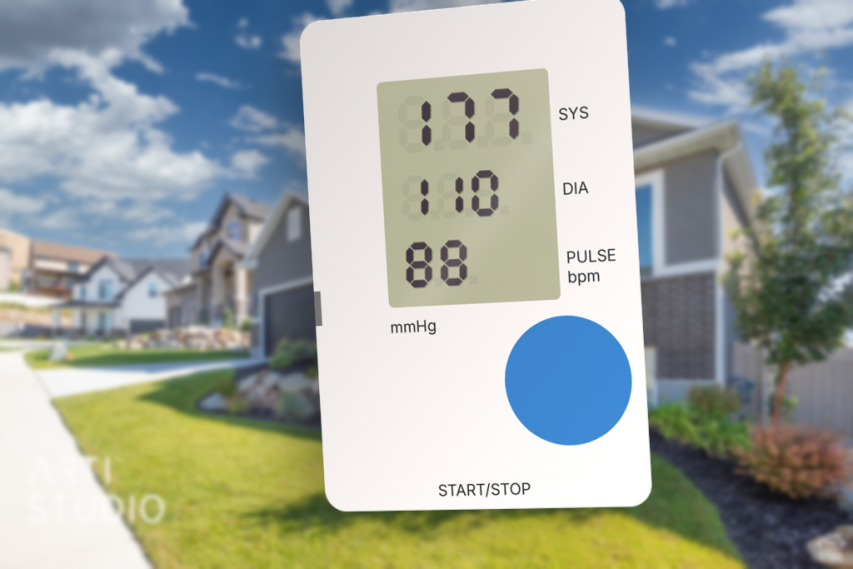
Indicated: 88bpm
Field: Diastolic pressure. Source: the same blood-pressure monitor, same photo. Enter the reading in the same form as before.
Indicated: 110mmHg
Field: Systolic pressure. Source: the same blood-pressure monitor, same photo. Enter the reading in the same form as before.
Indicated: 177mmHg
